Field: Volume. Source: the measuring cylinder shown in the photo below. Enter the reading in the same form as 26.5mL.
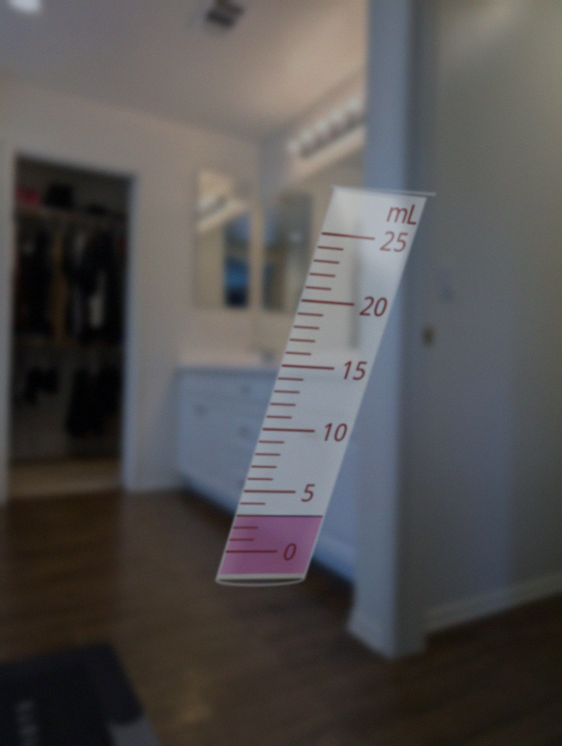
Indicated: 3mL
